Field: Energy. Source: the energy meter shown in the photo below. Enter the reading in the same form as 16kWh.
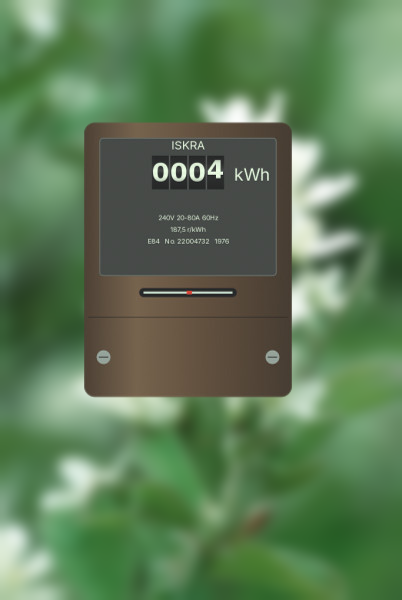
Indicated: 4kWh
